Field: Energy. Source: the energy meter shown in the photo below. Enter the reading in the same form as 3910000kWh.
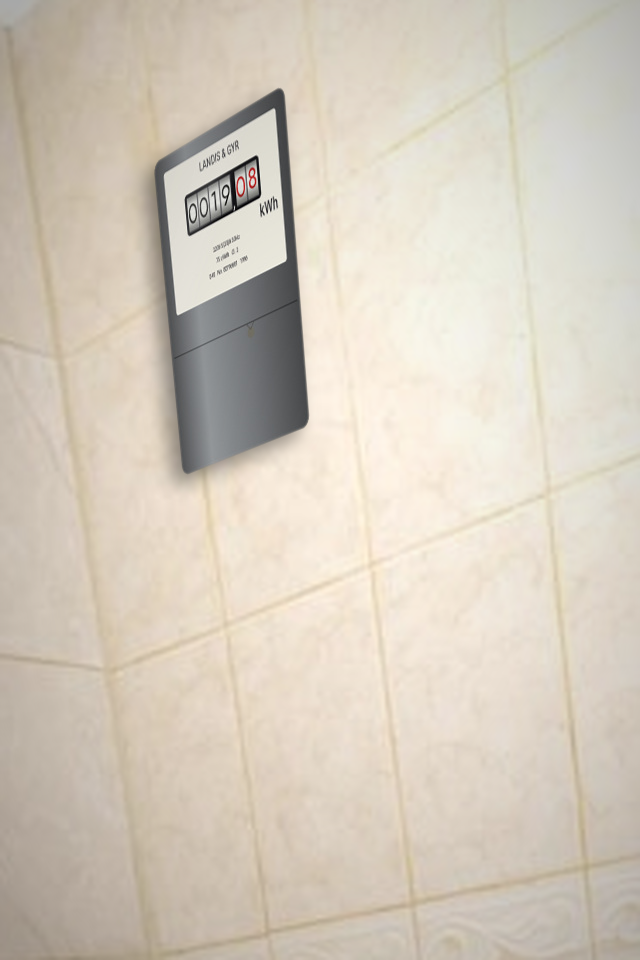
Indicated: 19.08kWh
